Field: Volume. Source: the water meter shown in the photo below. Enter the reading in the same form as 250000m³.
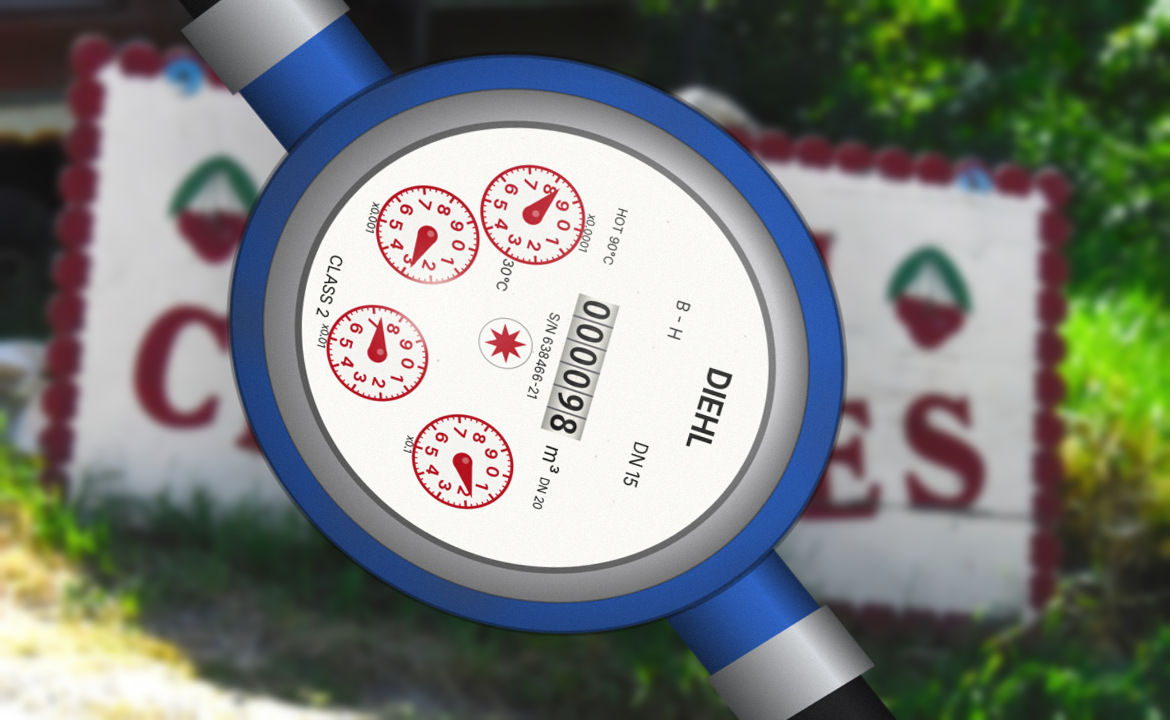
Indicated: 98.1728m³
